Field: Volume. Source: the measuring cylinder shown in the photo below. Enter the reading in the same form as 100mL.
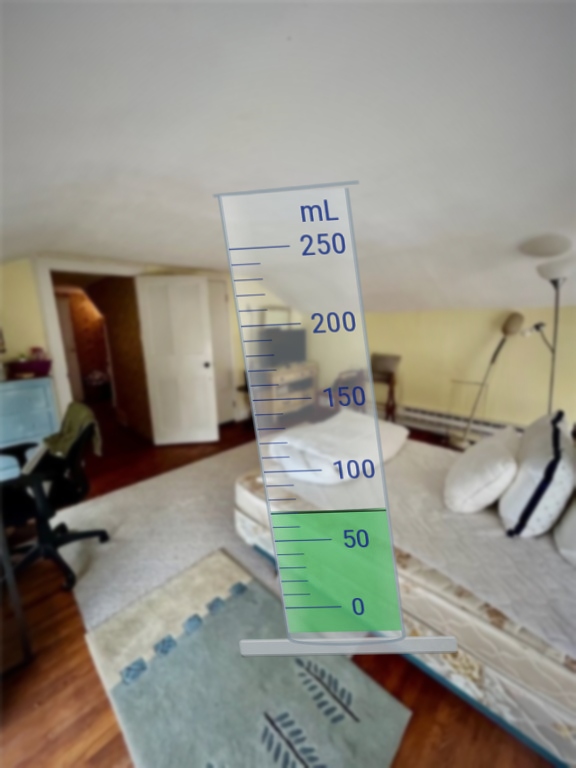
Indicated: 70mL
